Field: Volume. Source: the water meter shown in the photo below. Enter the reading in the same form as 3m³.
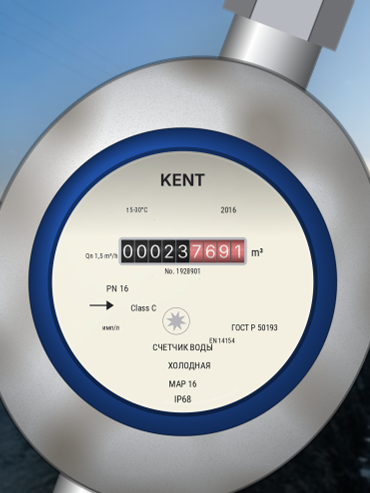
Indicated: 23.7691m³
